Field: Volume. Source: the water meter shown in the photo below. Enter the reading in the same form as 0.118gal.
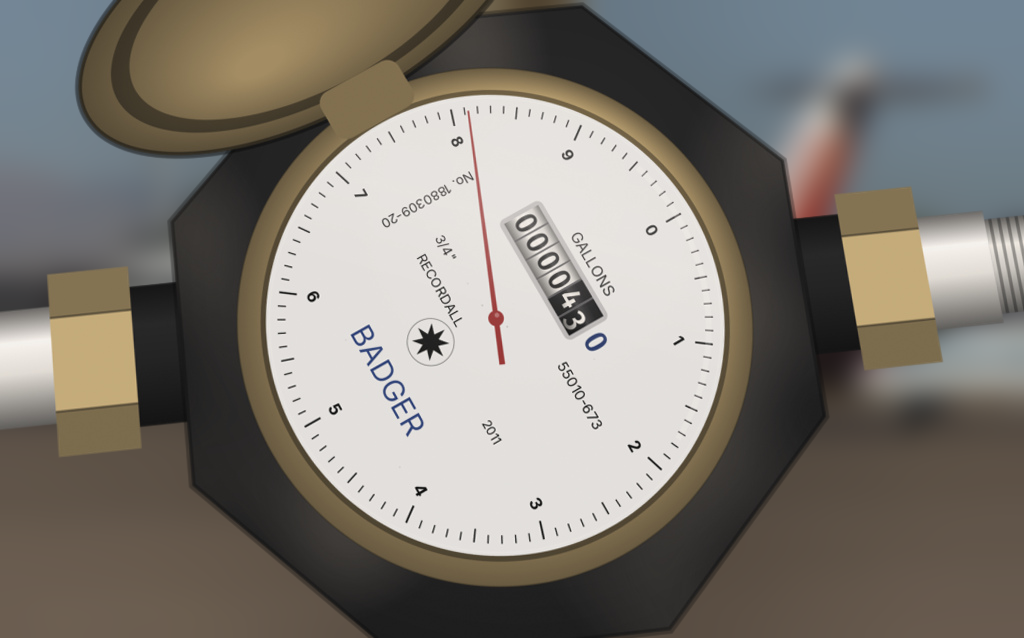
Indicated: 428.1gal
